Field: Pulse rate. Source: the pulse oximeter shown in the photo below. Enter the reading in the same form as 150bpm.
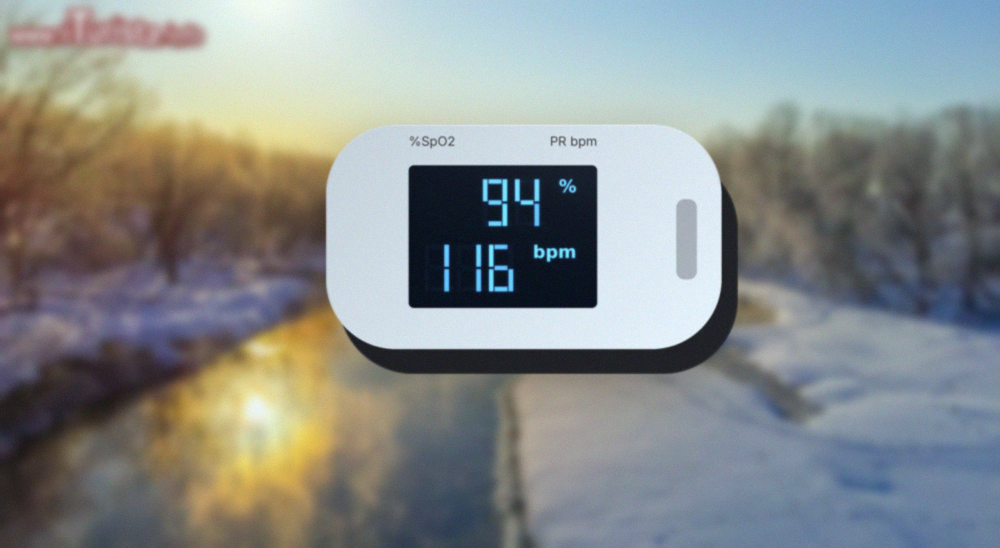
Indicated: 116bpm
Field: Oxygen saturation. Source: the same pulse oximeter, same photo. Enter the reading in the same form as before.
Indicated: 94%
